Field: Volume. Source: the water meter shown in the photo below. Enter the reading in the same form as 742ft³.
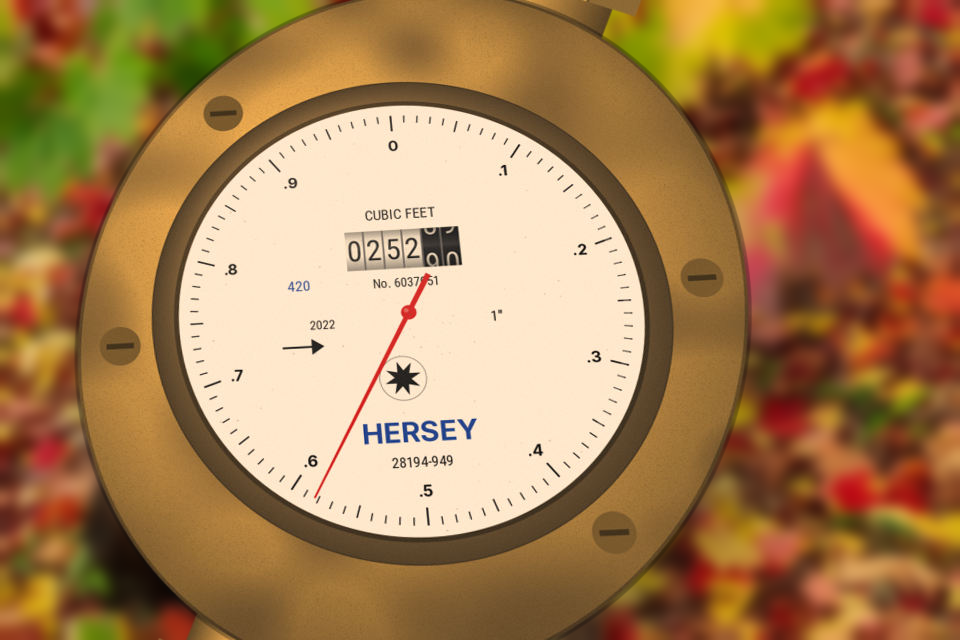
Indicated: 25289.58ft³
